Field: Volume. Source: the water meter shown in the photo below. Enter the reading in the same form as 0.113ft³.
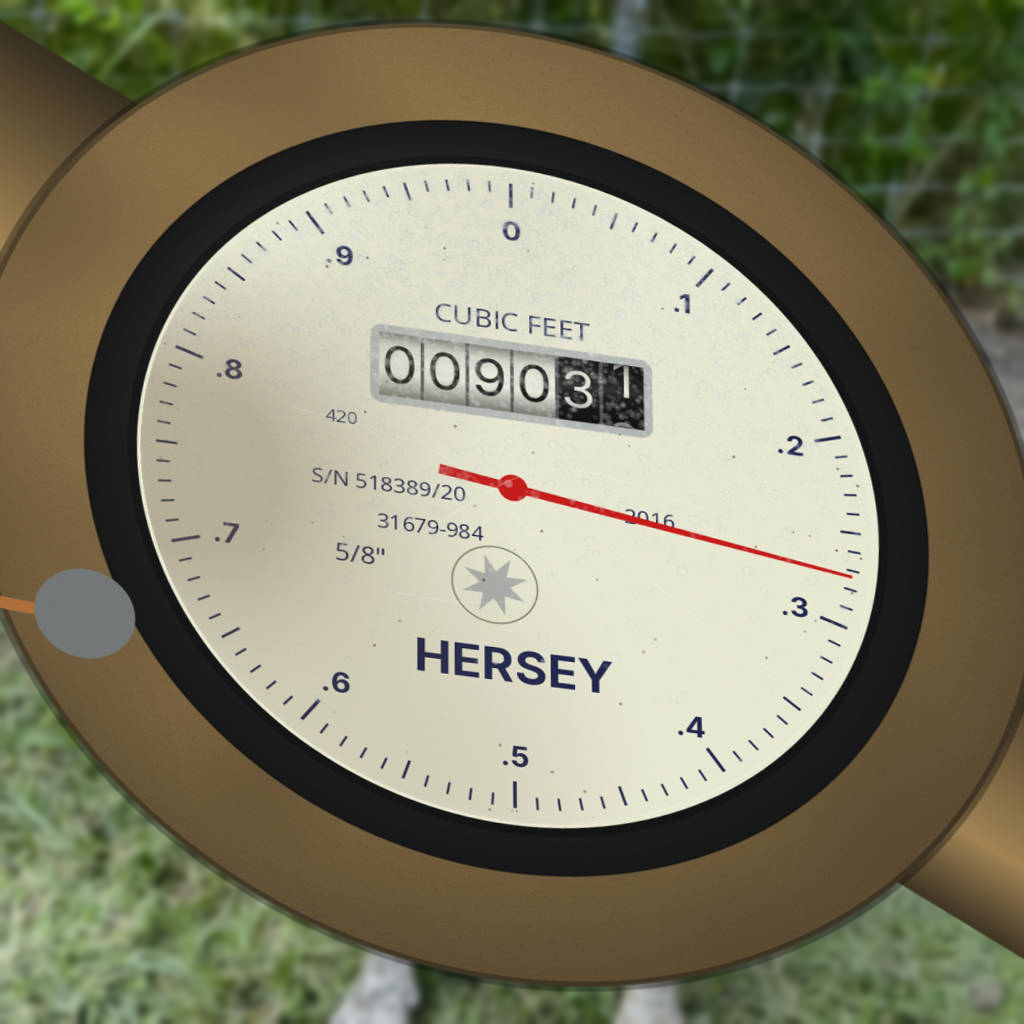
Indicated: 9031.27ft³
